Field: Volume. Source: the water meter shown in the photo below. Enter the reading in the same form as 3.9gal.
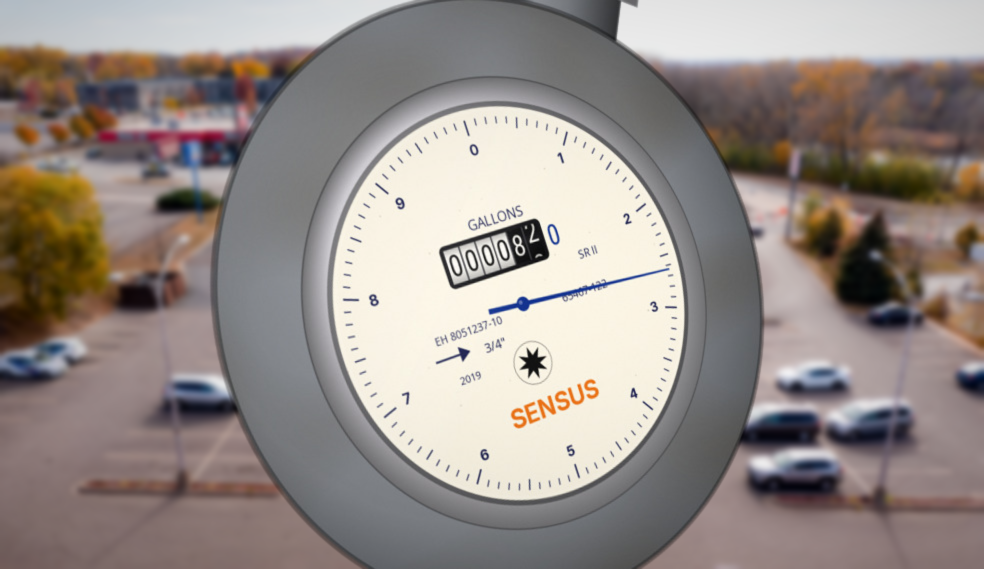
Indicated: 822.6gal
